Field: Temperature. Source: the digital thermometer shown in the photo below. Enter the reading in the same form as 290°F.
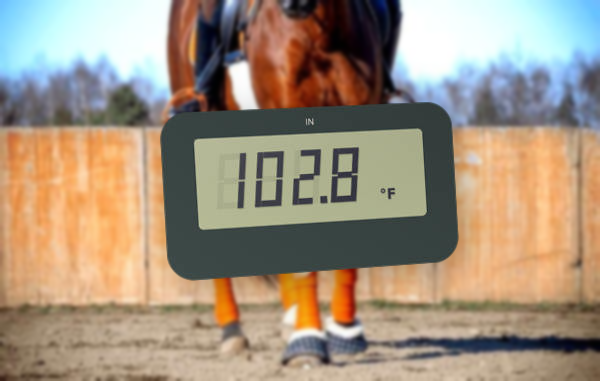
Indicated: 102.8°F
